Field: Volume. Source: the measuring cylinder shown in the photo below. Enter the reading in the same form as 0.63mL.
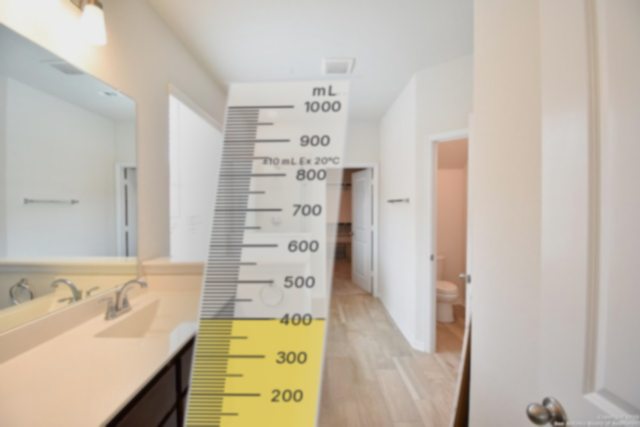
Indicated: 400mL
